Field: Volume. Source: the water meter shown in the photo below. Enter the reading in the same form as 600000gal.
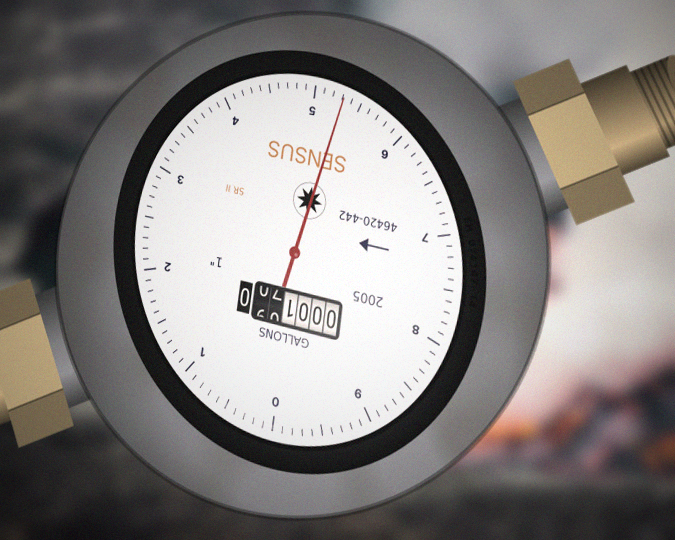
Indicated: 1695.3gal
